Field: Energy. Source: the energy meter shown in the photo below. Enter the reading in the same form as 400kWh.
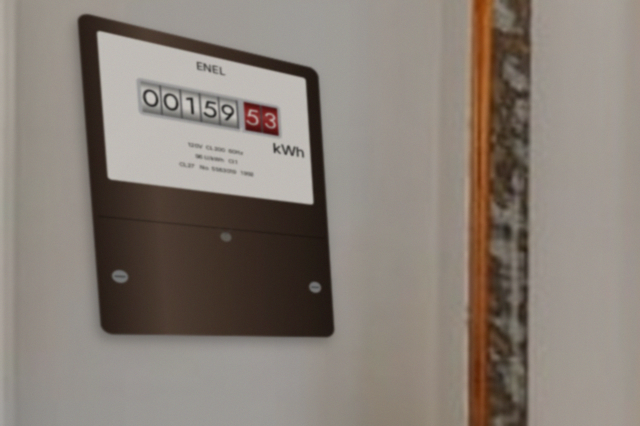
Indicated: 159.53kWh
